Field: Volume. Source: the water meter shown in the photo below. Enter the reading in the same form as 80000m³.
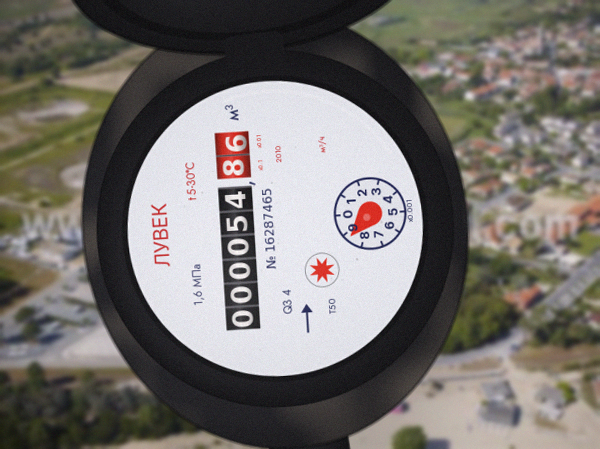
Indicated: 54.858m³
